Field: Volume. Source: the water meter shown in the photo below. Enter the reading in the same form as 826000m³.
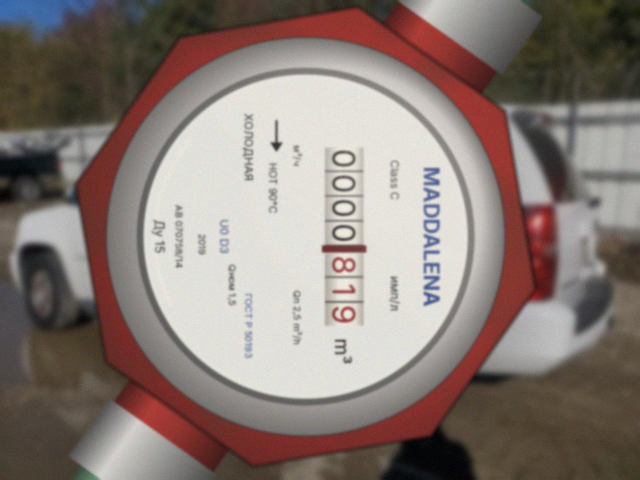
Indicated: 0.819m³
